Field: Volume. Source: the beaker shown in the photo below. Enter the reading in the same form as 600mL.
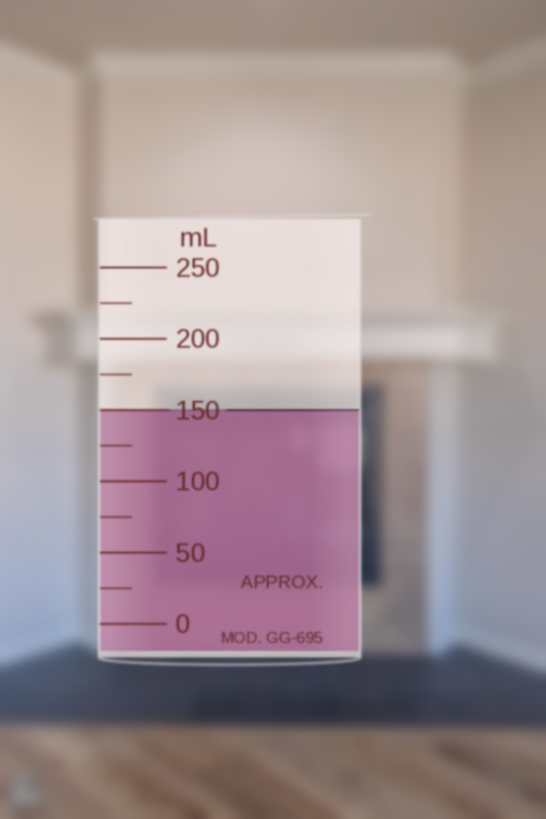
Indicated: 150mL
